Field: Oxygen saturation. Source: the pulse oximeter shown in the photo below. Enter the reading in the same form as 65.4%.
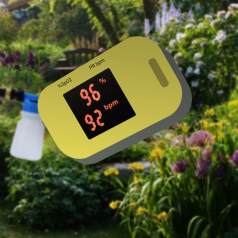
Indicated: 96%
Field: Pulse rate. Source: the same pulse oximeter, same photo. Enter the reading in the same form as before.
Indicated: 92bpm
